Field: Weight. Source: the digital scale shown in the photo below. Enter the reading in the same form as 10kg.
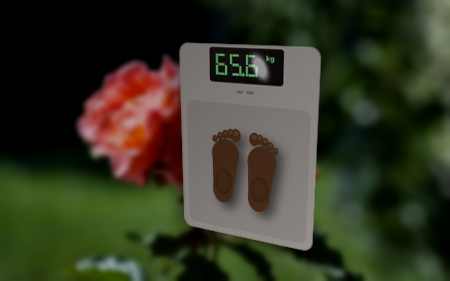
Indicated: 65.6kg
